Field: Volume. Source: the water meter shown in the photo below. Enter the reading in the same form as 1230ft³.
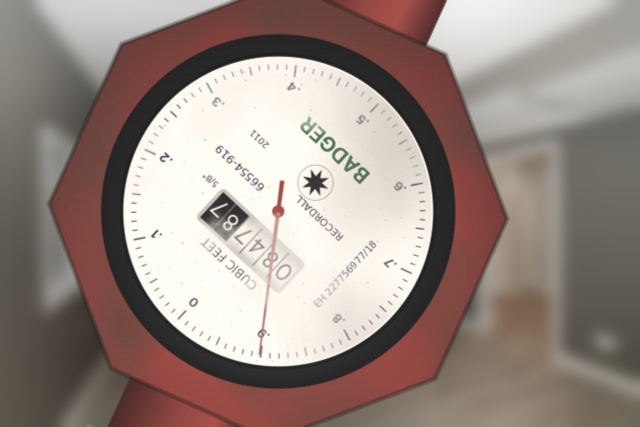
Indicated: 84786.90ft³
